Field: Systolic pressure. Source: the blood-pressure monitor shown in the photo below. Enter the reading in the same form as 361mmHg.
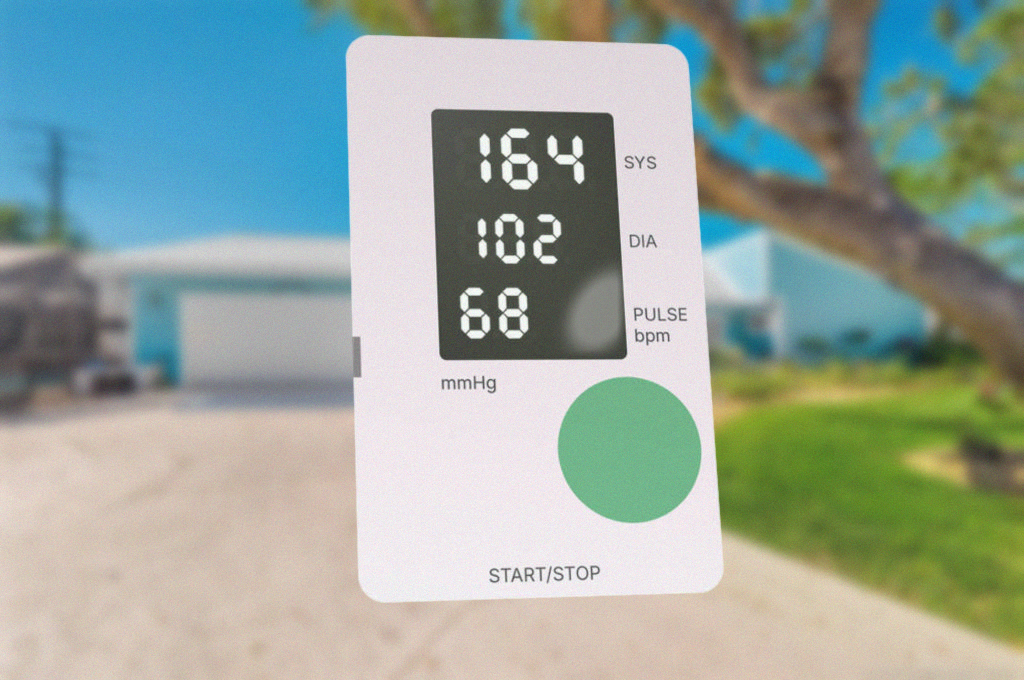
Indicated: 164mmHg
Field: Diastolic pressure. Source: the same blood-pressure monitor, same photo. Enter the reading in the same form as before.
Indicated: 102mmHg
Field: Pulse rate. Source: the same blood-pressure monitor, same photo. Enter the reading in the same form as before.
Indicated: 68bpm
